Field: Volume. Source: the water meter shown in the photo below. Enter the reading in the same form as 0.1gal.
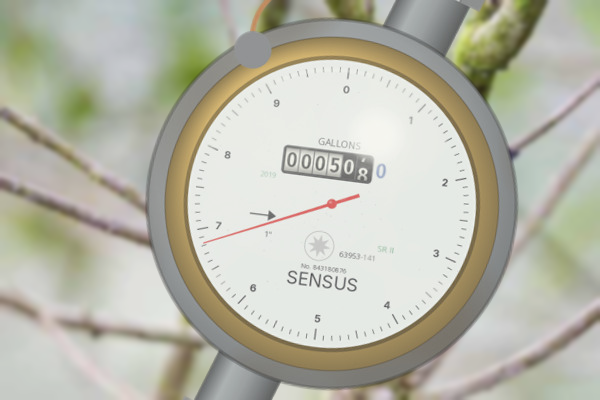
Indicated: 5076.8gal
